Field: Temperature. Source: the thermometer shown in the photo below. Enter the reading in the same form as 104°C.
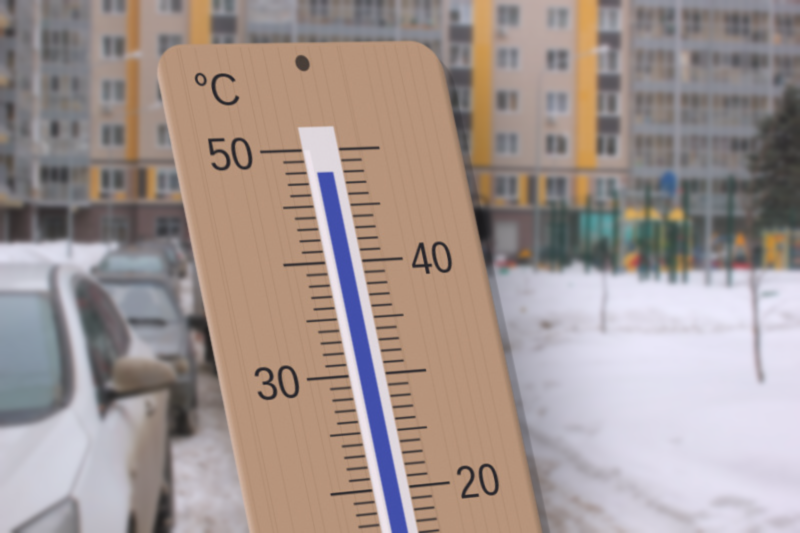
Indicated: 48°C
